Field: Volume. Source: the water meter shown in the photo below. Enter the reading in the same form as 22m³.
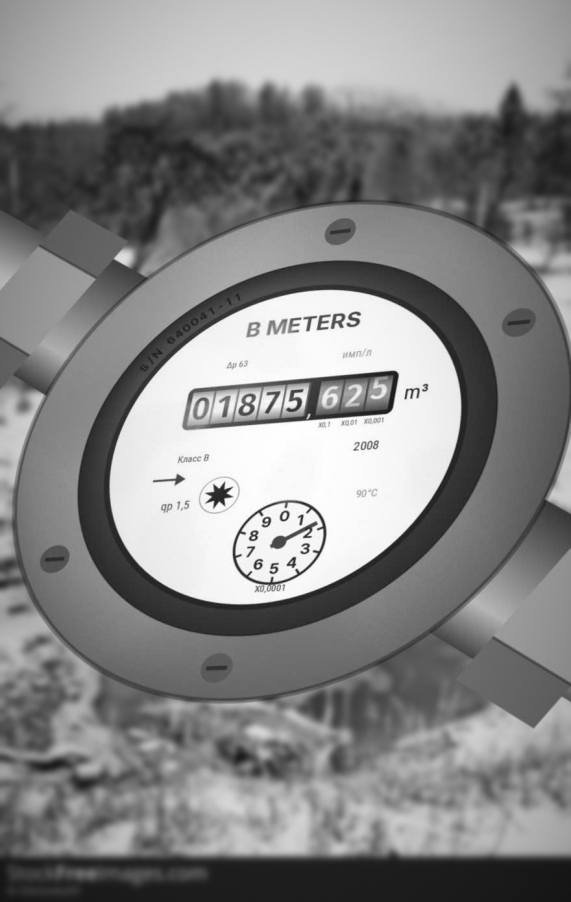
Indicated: 1875.6251m³
